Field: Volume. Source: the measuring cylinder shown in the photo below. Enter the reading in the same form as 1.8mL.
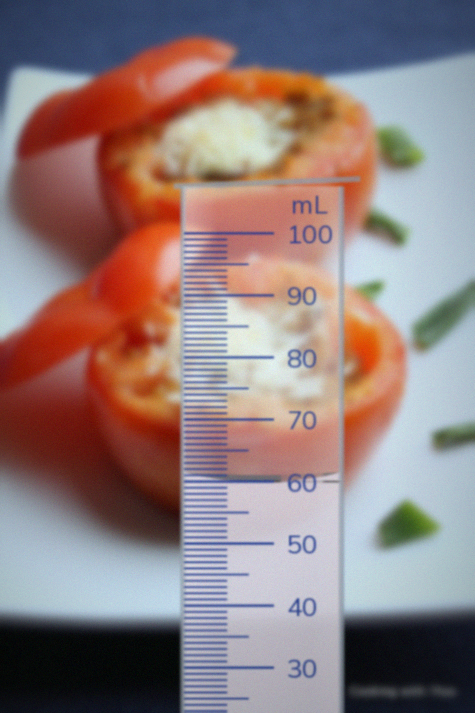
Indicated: 60mL
